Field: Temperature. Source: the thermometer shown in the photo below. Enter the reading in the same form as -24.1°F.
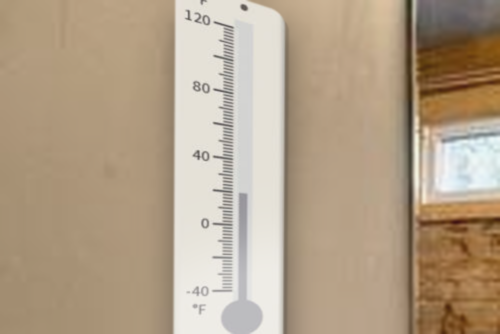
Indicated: 20°F
